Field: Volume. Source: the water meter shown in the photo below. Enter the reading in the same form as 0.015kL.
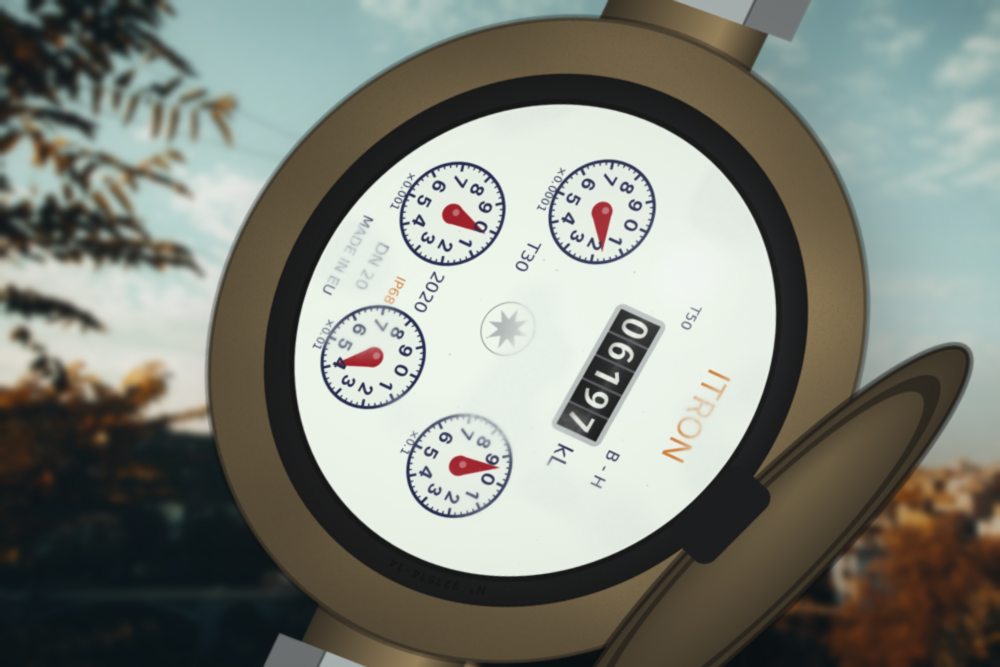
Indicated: 6196.9401kL
